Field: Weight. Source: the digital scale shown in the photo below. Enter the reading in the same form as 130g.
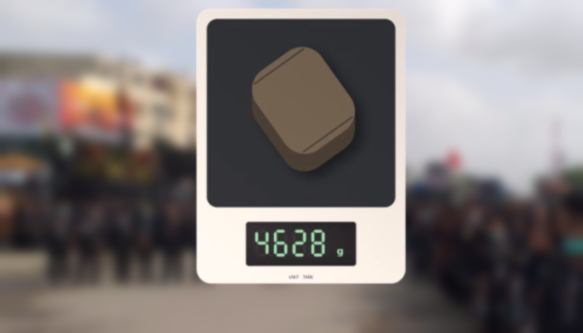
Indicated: 4628g
